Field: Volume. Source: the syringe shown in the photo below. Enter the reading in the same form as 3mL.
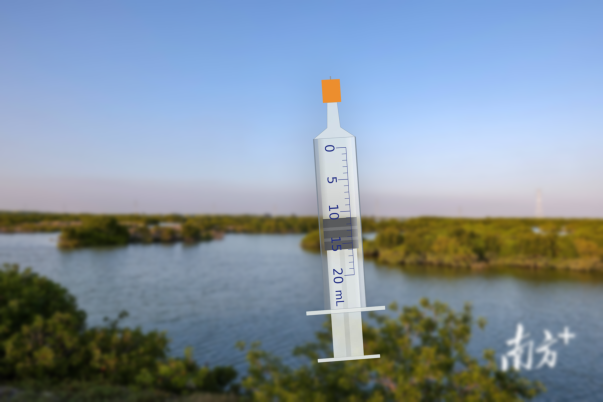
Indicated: 11mL
